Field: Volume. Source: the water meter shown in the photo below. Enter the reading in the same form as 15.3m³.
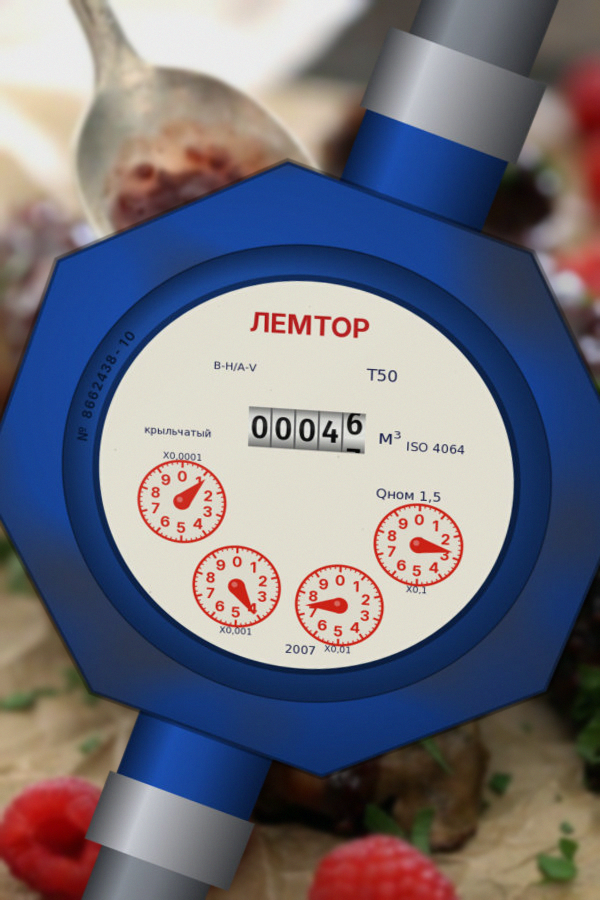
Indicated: 46.2741m³
